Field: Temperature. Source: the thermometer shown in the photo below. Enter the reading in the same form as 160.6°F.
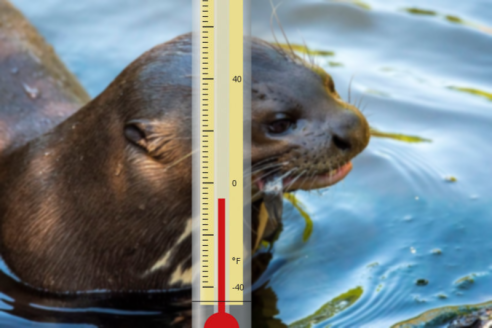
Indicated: -6°F
